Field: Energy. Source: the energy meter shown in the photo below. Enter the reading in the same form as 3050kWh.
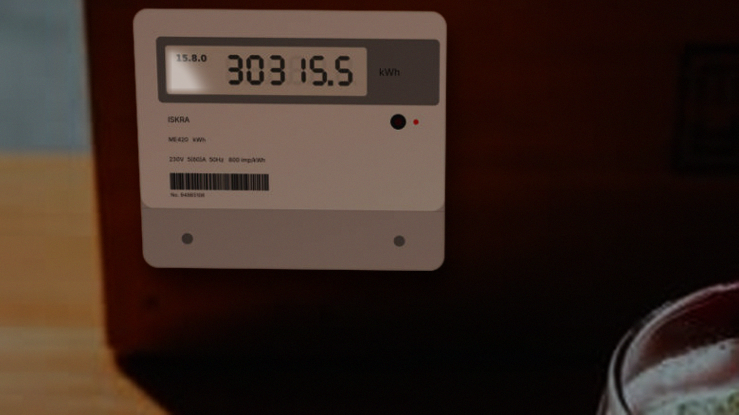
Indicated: 30315.5kWh
